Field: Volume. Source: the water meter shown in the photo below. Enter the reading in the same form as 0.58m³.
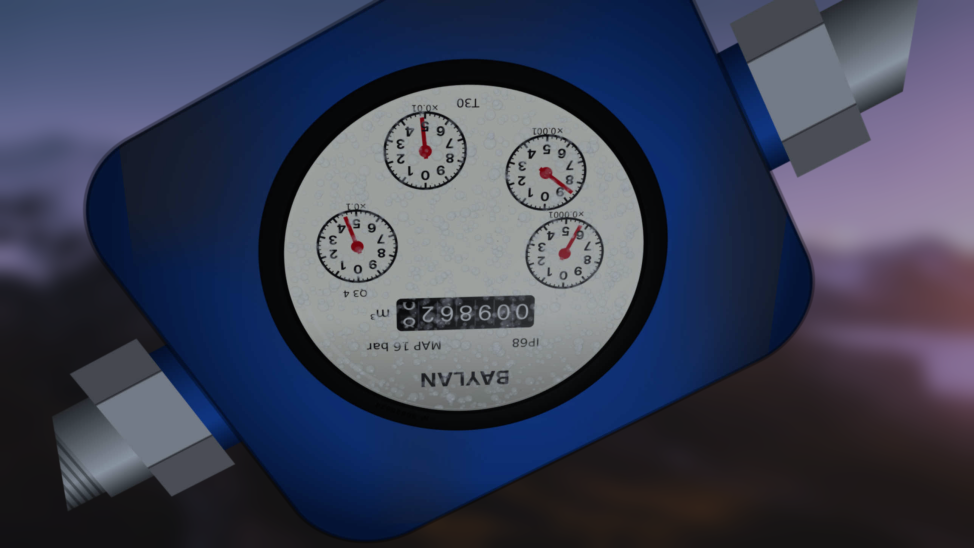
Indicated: 98628.4485m³
